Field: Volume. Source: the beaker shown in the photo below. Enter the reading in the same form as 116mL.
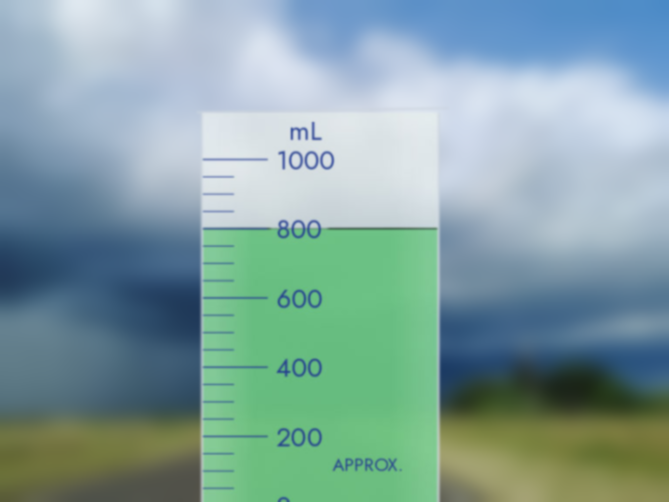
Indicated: 800mL
